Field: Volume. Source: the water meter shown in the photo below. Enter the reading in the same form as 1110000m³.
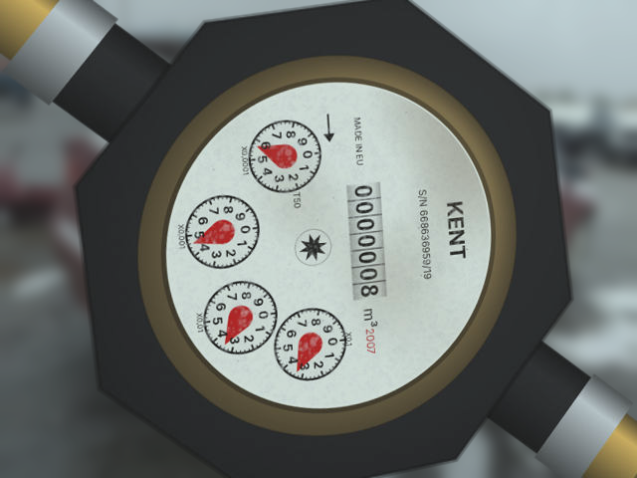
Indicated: 8.3345m³
